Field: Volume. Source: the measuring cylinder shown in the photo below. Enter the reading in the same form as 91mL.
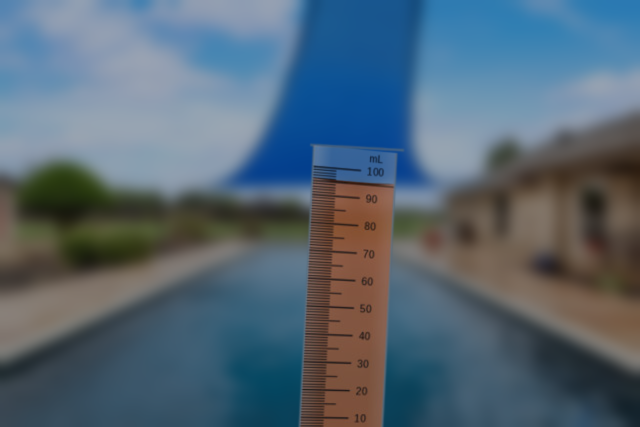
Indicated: 95mL
